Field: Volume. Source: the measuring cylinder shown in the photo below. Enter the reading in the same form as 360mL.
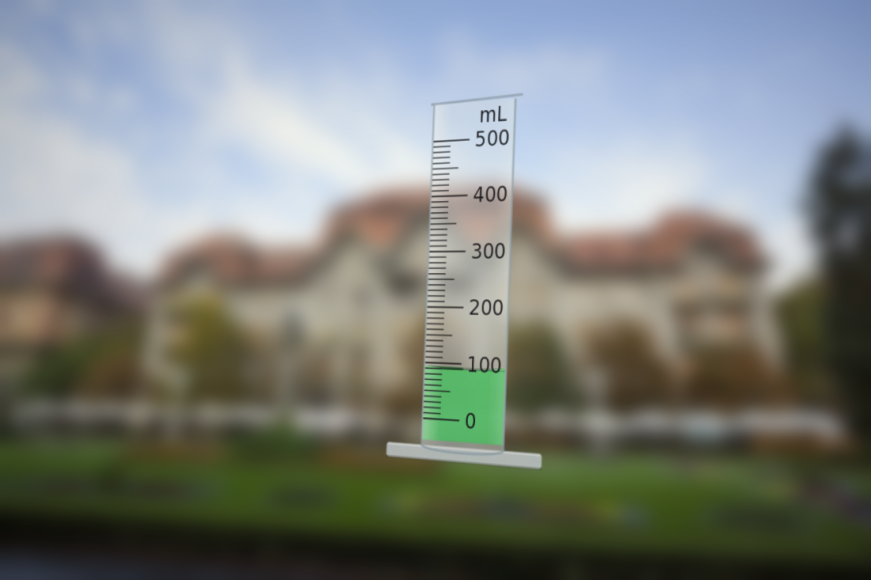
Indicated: 90mL
